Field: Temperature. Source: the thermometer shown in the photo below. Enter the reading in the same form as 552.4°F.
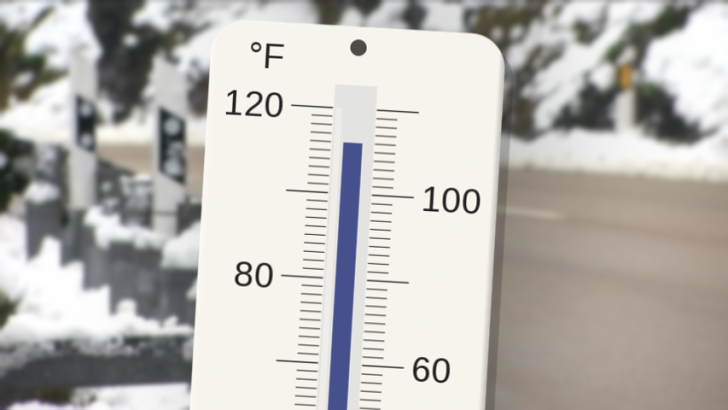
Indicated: 112°F
